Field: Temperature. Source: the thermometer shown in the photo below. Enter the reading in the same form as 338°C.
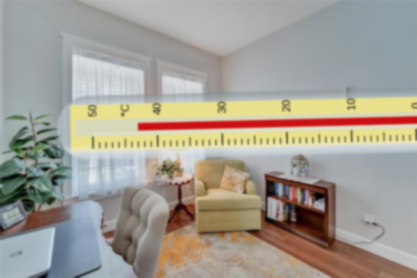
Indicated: 43°C
